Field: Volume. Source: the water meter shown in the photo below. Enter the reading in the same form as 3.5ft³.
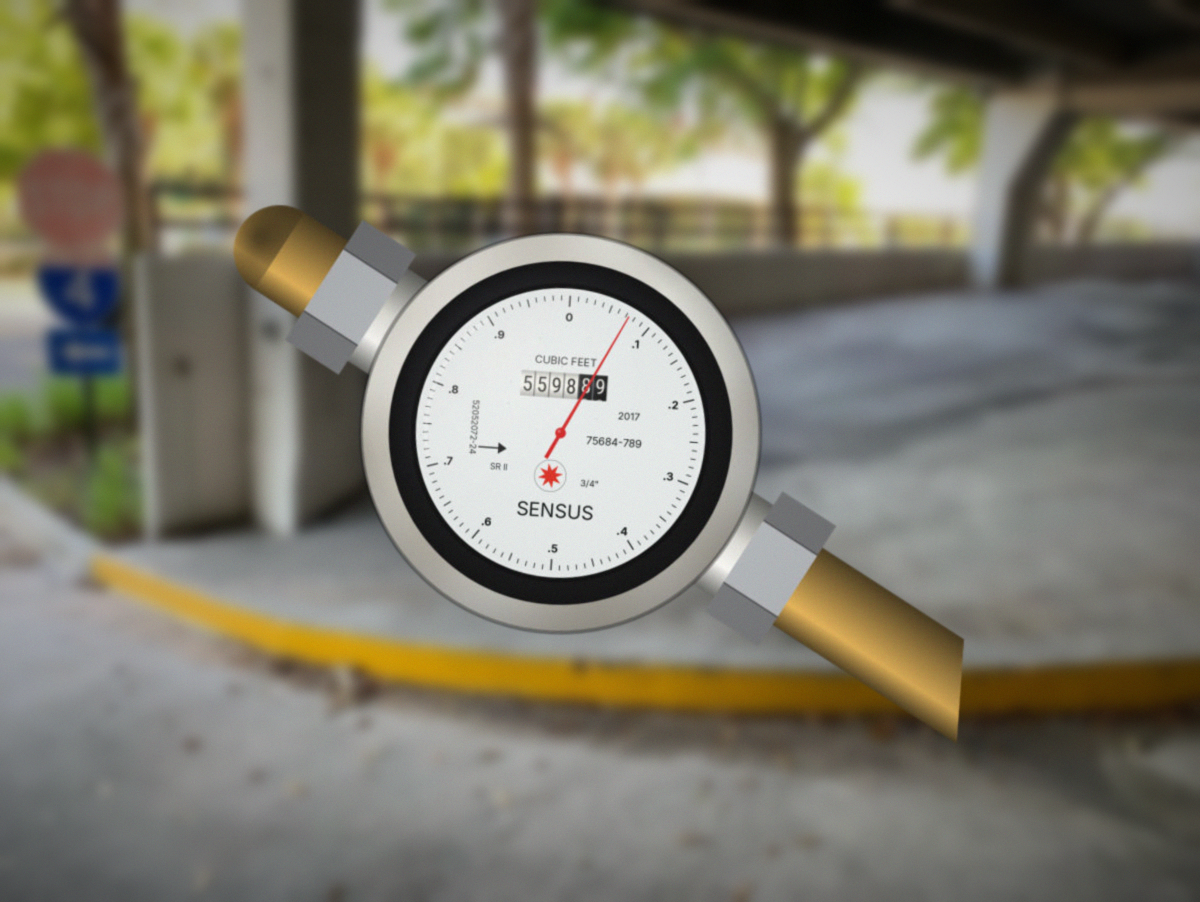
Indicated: 559889.07ft³
